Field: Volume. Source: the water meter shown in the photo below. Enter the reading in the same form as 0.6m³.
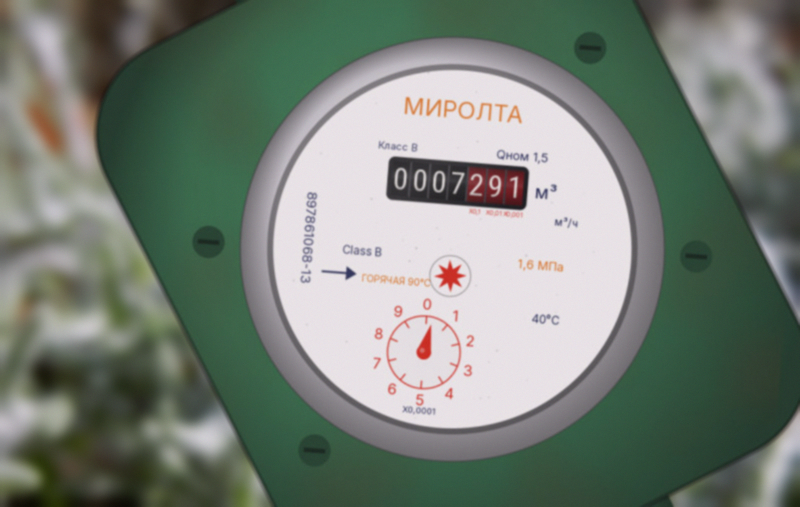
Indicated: 7.2910m³
